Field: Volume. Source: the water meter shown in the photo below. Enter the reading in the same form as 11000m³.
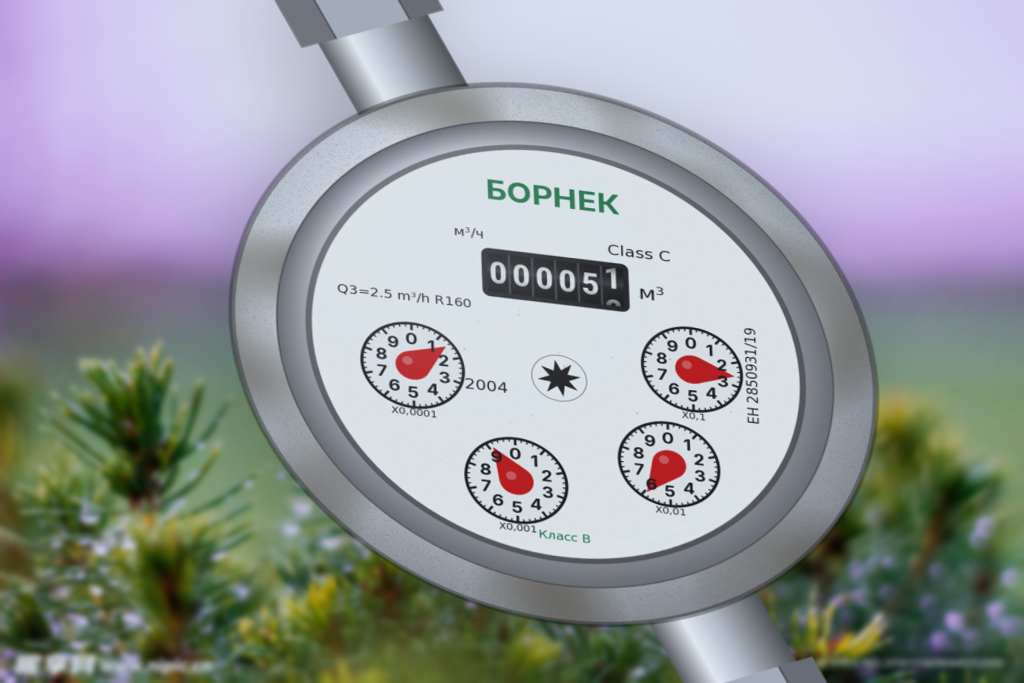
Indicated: 51.2591m³
